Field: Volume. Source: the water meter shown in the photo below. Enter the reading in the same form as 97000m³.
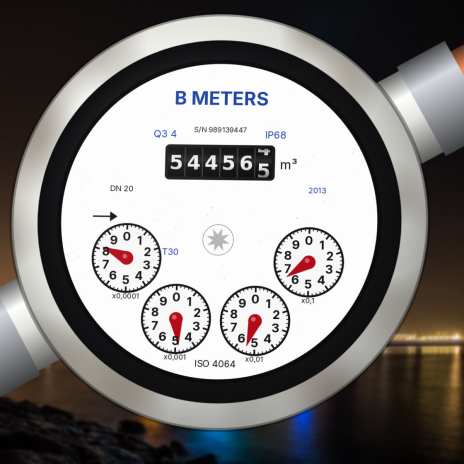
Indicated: 544564.6548m³
